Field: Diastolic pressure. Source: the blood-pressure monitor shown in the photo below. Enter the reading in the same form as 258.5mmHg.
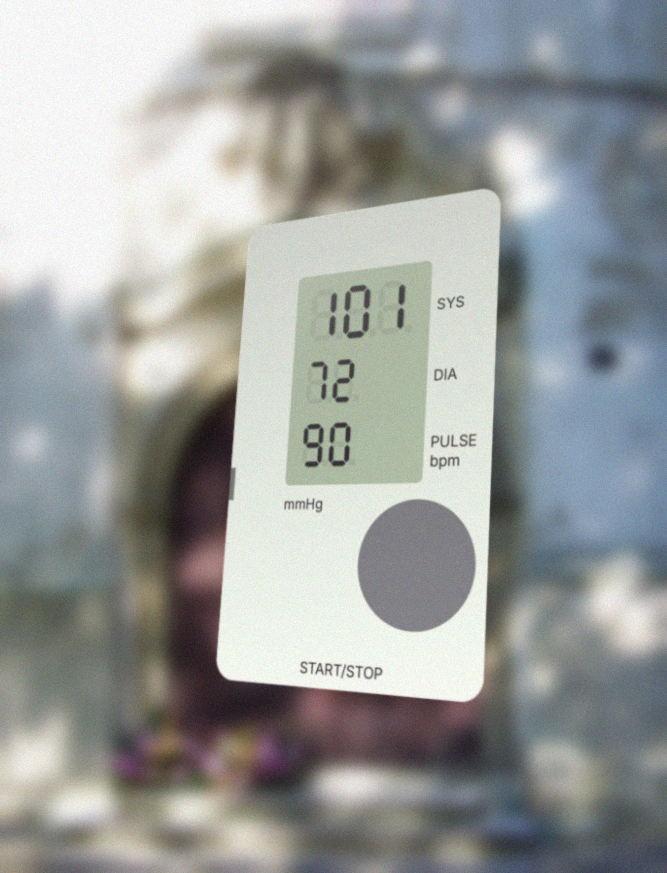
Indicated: 72mmHg
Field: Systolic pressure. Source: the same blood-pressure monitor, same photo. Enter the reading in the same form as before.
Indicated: 101mmHg
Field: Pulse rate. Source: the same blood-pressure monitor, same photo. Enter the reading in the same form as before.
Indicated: 90bpm
